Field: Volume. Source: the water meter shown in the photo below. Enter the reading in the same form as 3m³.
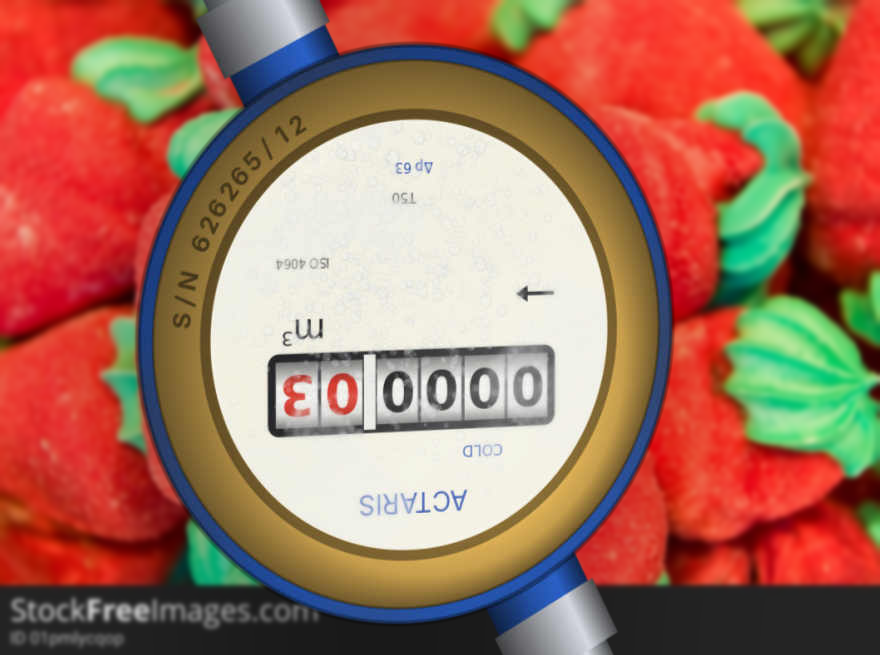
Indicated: 0.03m³
